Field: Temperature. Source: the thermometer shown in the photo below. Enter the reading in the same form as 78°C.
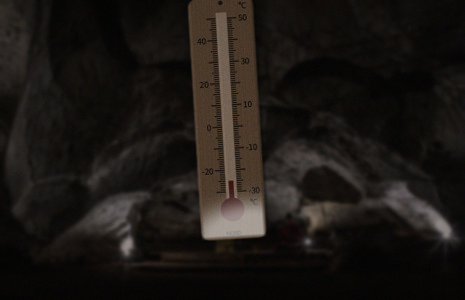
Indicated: -25°C
